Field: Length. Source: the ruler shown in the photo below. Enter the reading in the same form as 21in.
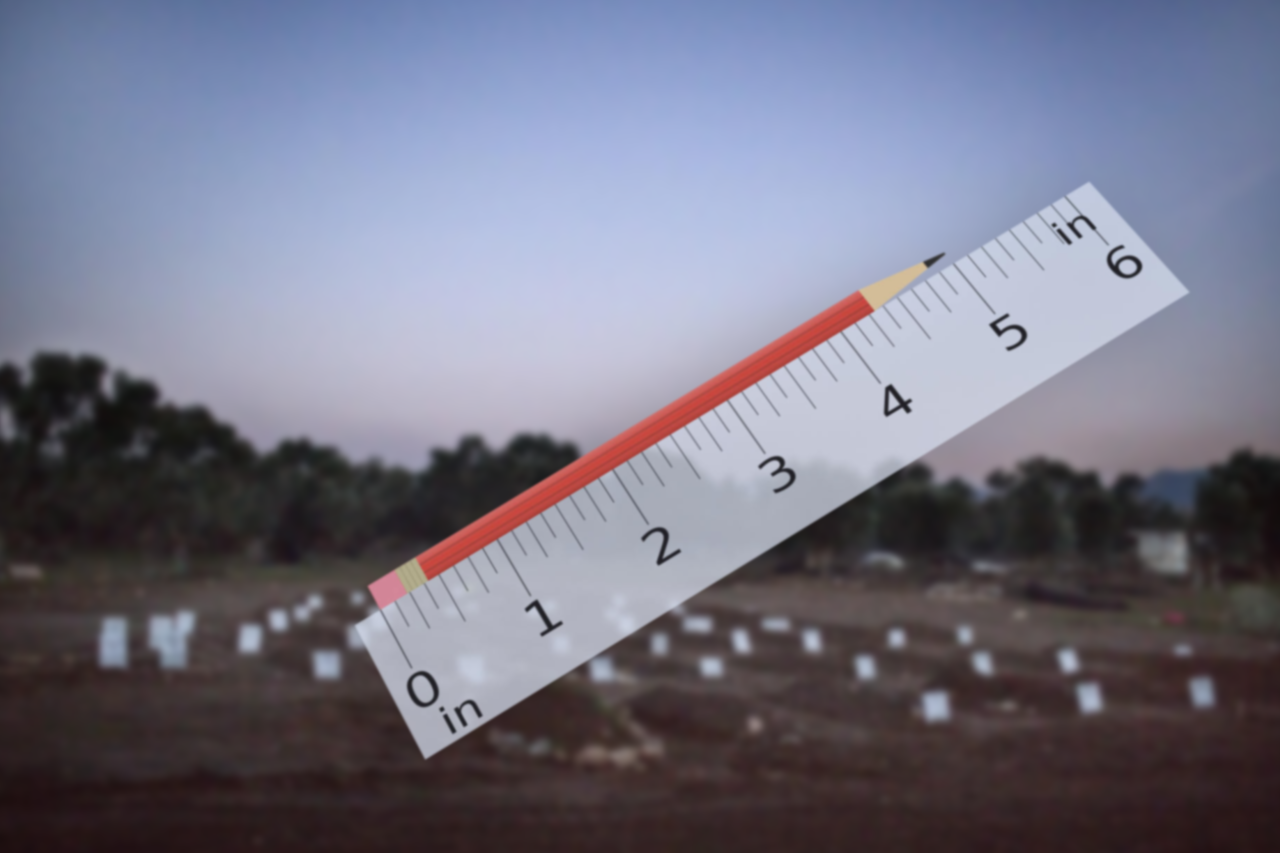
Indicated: 5in
